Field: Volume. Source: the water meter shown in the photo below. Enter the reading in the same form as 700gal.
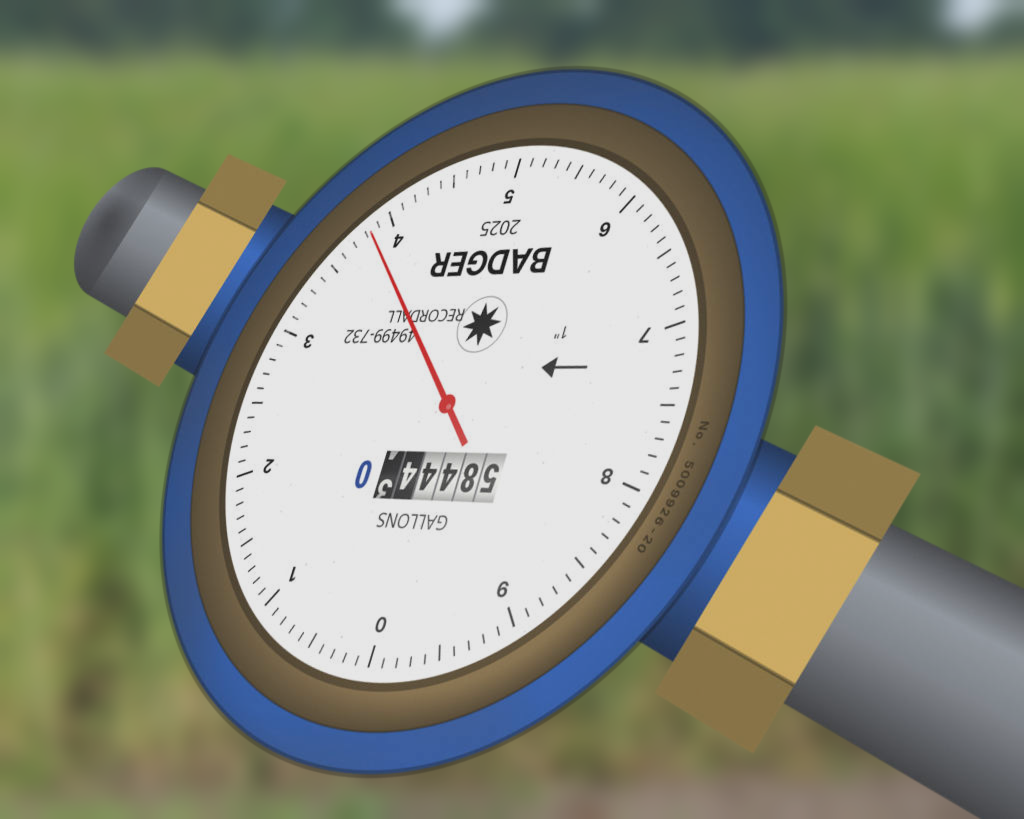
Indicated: 5844433.8gal
